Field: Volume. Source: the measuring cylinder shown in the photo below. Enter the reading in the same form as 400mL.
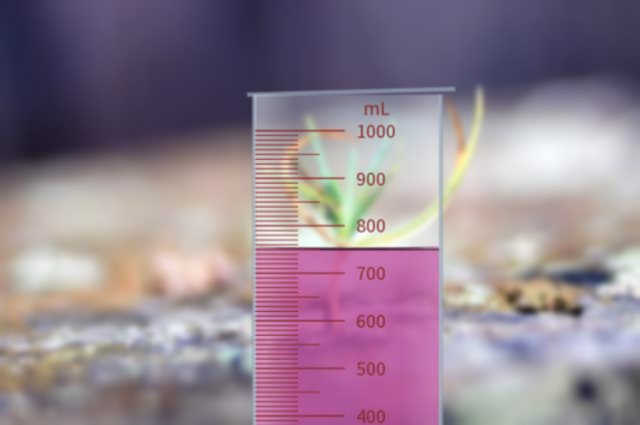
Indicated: 750mL
